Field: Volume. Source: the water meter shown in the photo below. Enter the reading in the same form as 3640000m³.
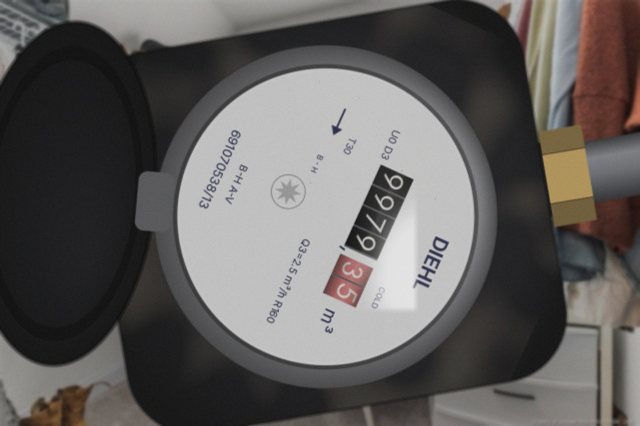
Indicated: 9979.35m³
